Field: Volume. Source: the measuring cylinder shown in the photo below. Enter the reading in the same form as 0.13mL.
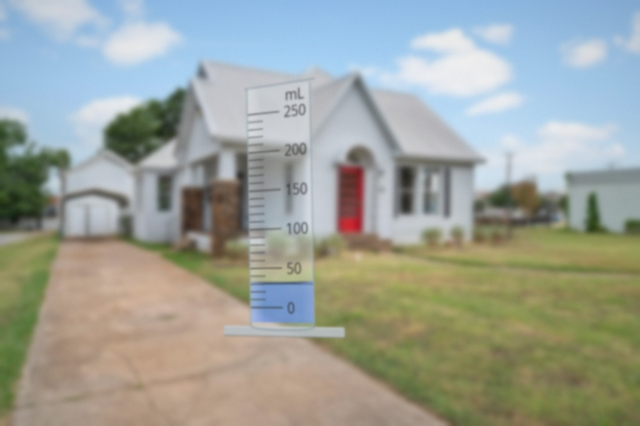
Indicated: 30mL
